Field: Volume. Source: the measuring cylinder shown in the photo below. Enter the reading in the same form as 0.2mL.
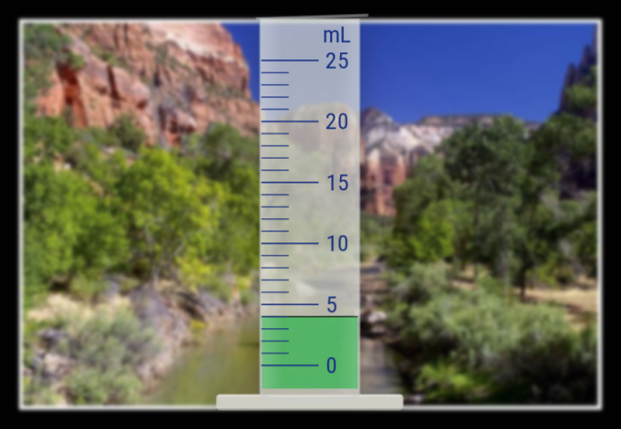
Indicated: 4mL
